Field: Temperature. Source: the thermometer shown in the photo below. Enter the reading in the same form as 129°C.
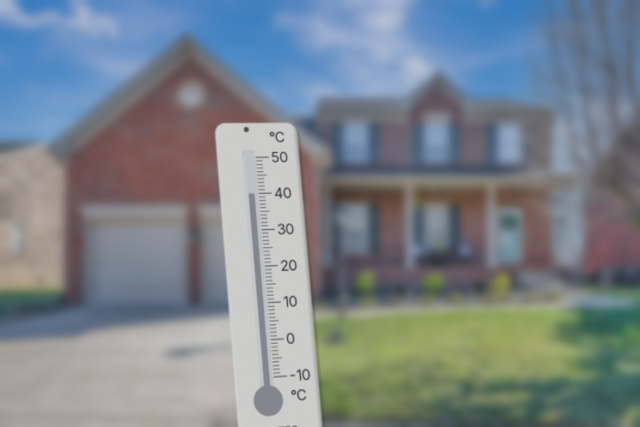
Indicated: 40°C
